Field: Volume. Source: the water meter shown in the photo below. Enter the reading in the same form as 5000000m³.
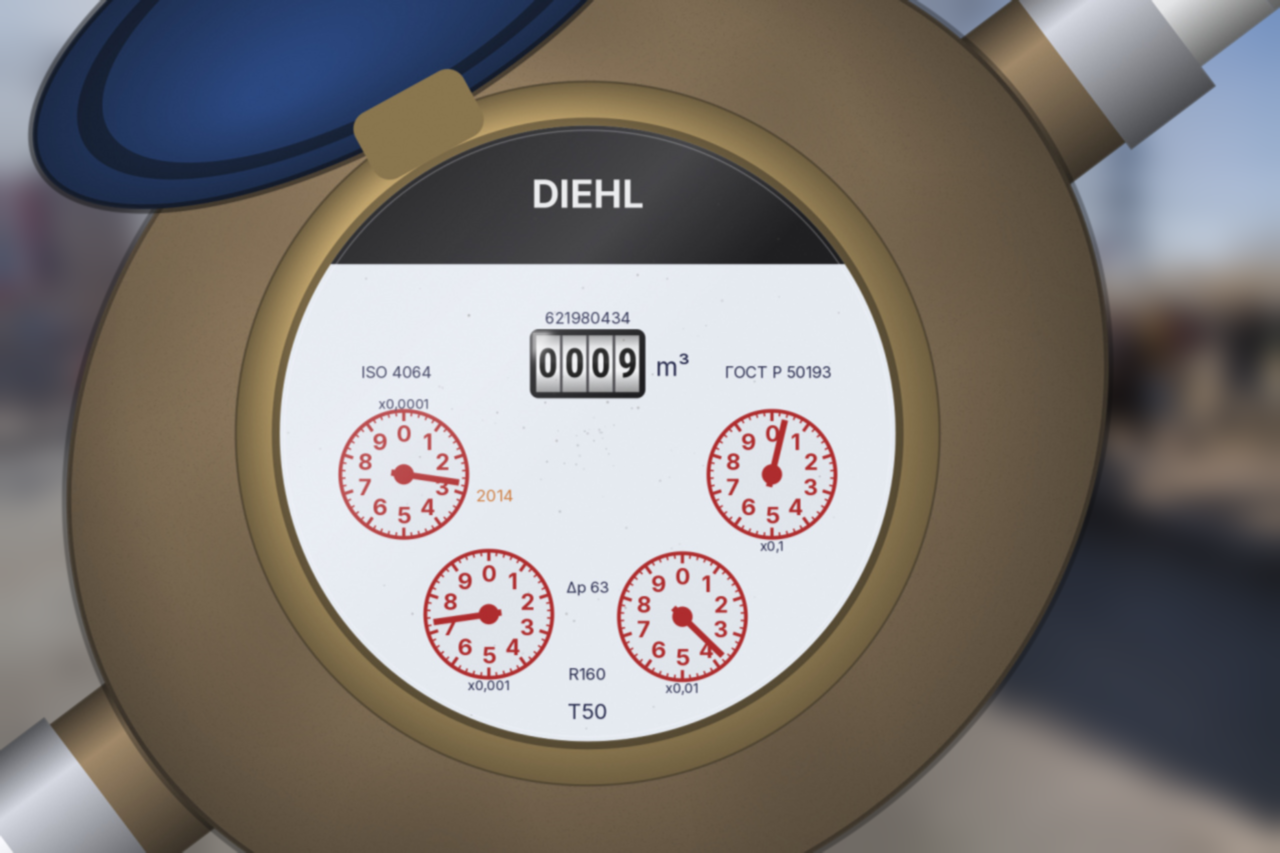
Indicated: 9.0372m³
